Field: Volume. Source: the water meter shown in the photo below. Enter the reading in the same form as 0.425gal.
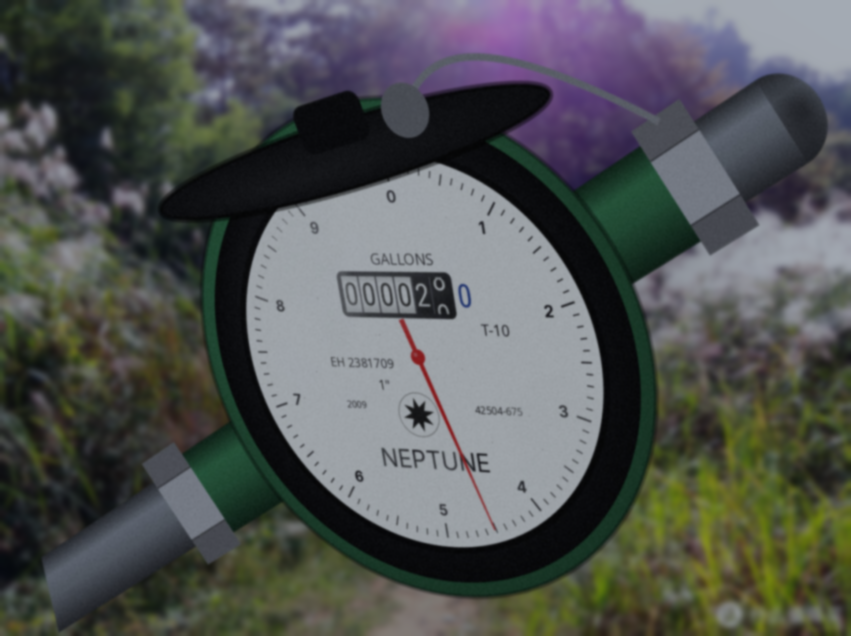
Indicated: 284.5gal
